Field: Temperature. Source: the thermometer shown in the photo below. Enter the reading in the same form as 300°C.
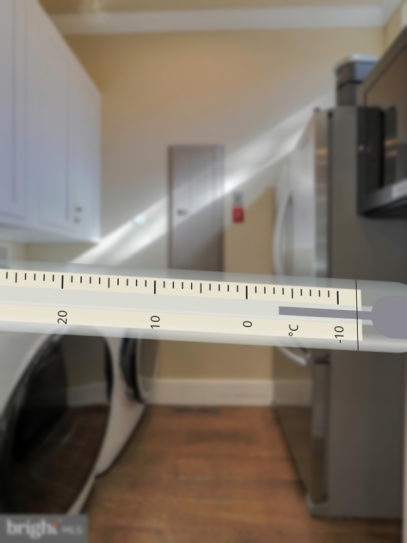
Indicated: -3.5°C
